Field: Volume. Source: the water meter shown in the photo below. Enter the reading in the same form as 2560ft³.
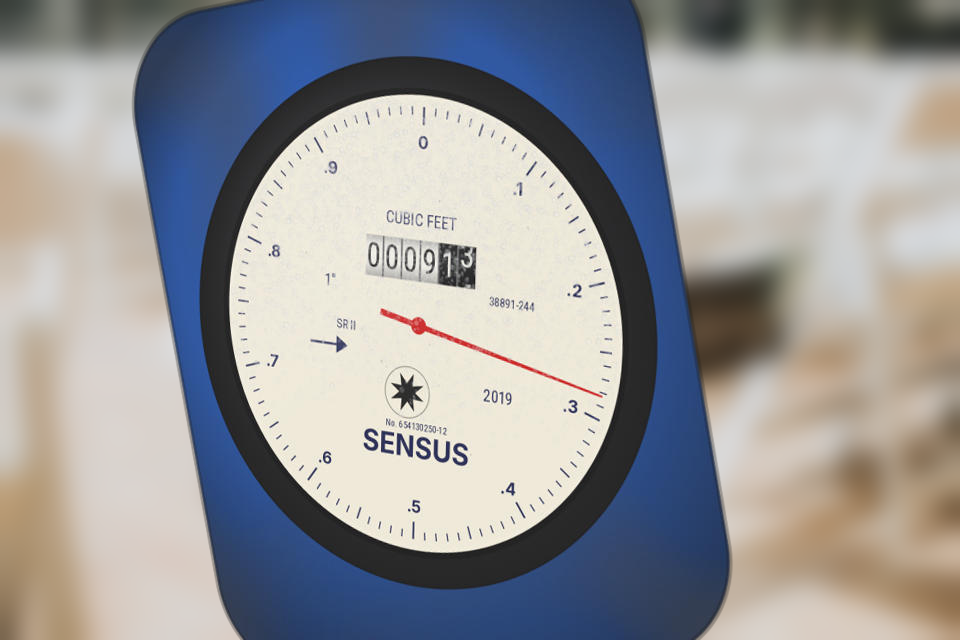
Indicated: 913.28ft³
